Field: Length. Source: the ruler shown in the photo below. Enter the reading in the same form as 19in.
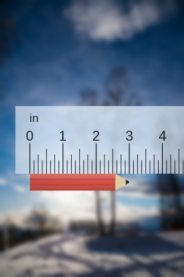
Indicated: 3in
